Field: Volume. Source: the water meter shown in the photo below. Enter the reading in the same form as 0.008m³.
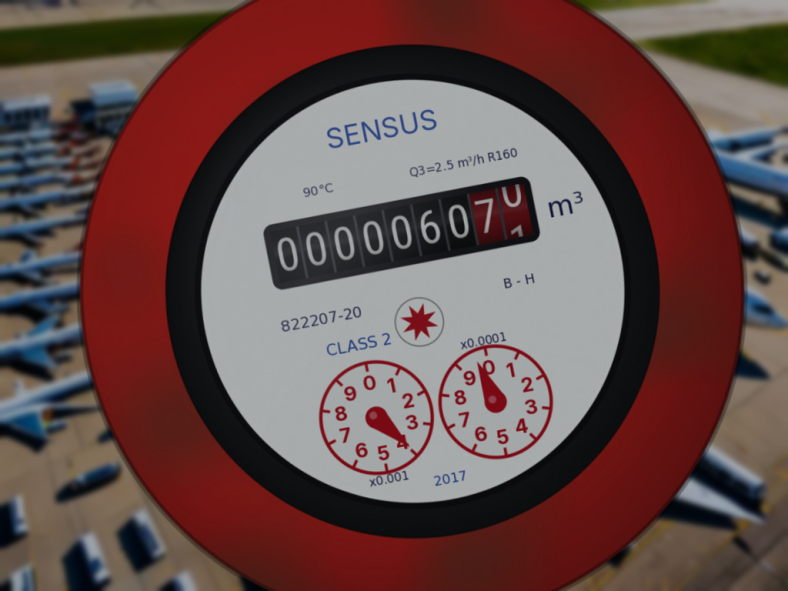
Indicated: 60.7039m³
